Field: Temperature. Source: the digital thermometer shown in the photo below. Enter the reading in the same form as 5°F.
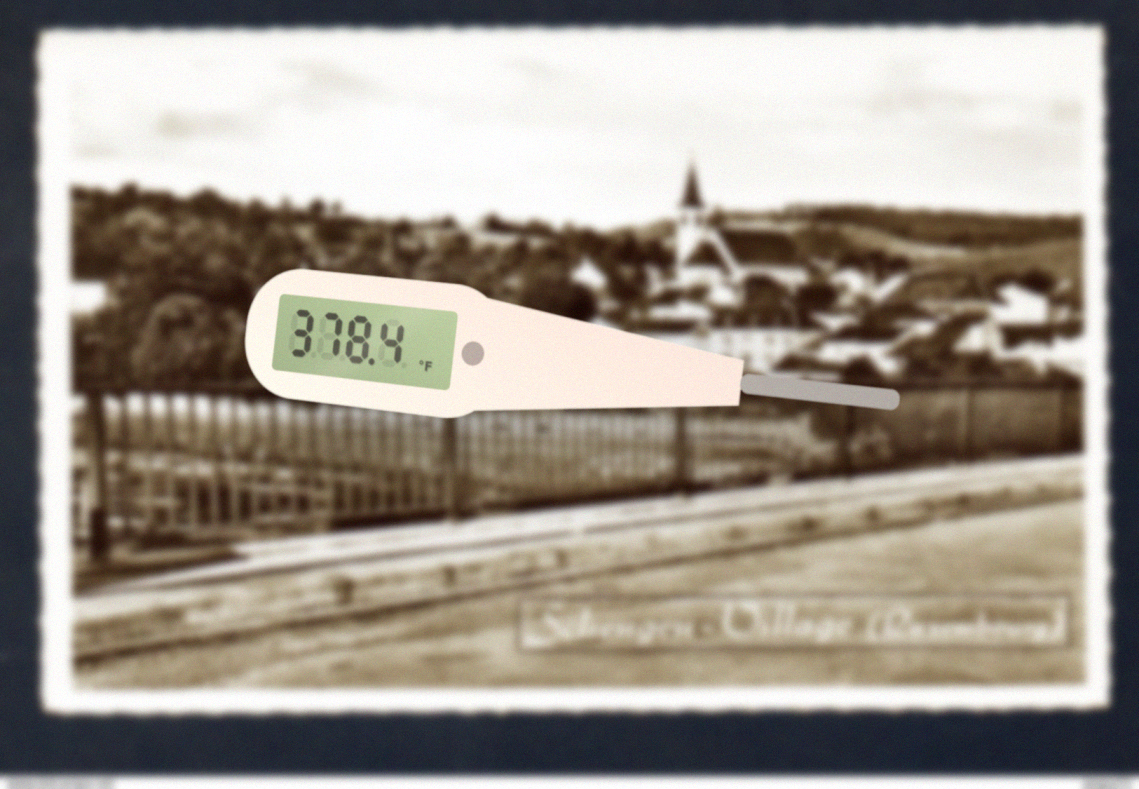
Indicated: 378.4°F
